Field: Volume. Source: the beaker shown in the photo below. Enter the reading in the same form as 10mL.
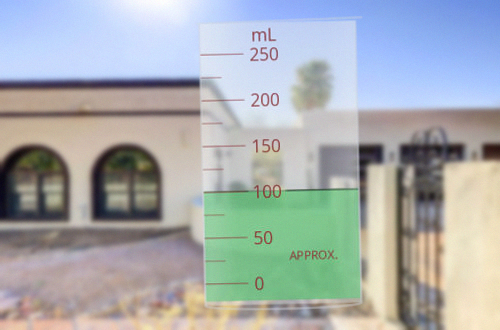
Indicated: 100mL
